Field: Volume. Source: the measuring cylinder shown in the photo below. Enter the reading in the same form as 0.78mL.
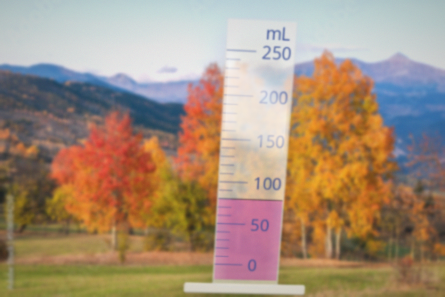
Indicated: 80mL
